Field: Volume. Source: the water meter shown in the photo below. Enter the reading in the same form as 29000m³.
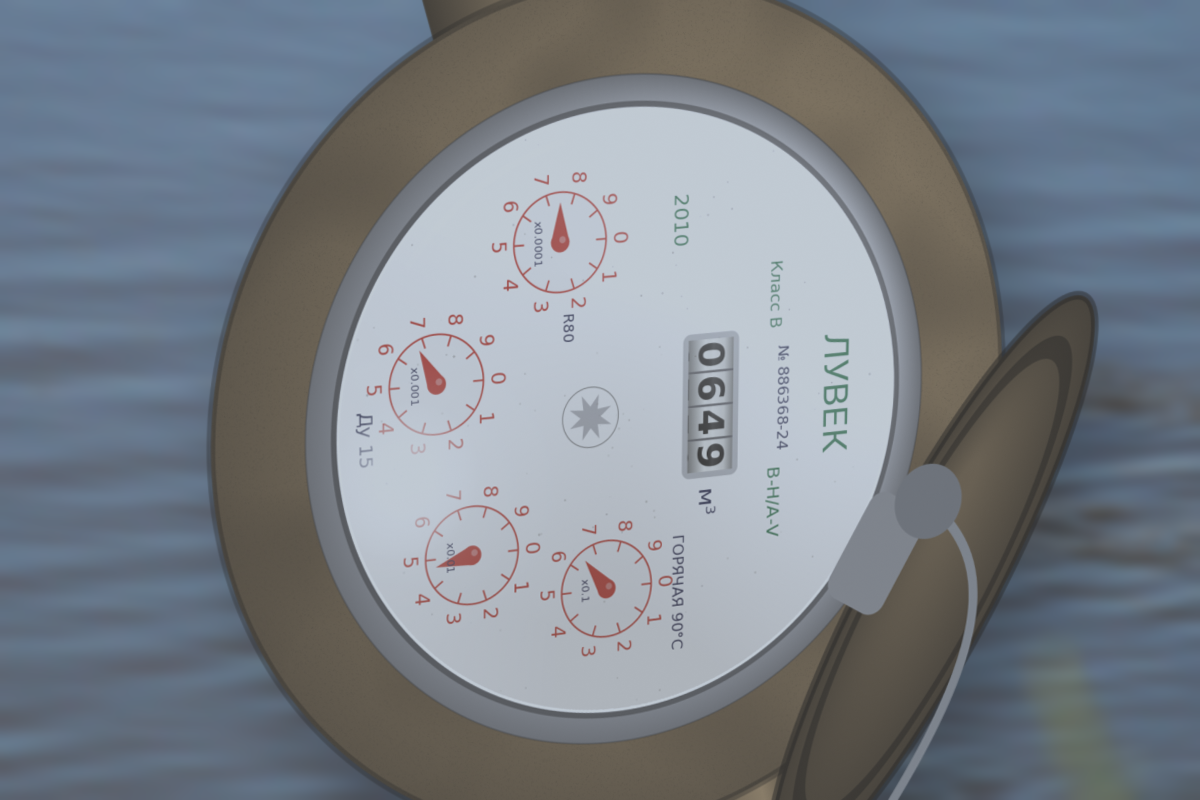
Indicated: 649.6467m³
